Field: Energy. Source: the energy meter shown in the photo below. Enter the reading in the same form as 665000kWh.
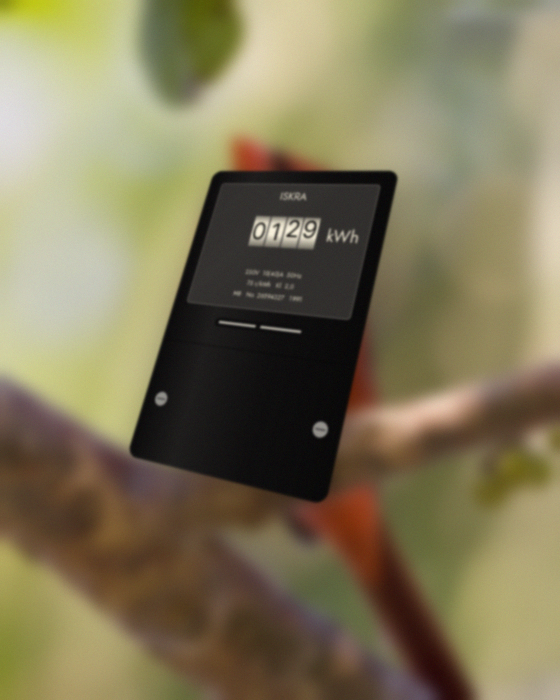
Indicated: 129kWh
